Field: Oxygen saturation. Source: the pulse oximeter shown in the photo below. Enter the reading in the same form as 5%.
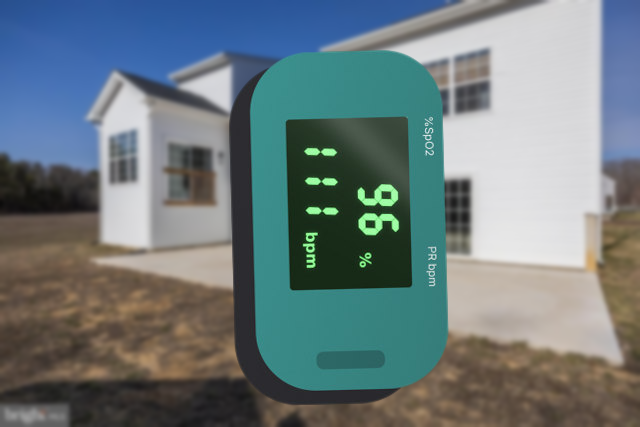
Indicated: 96%
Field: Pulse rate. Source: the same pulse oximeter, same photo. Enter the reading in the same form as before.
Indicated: 111bpm
